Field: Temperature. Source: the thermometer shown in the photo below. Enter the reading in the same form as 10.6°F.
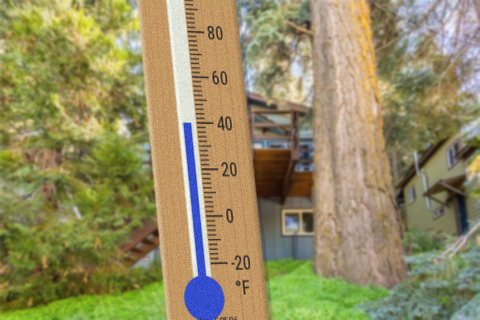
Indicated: 40°F
